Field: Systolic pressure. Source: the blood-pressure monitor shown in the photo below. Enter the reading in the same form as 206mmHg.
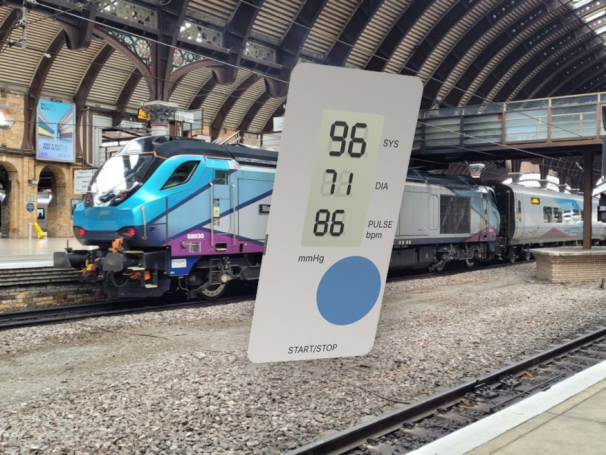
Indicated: 96mmHg
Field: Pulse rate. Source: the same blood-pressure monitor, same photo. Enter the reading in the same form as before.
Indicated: 86bpm
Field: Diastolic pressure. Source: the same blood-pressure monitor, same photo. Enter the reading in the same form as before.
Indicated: 71mmHg
